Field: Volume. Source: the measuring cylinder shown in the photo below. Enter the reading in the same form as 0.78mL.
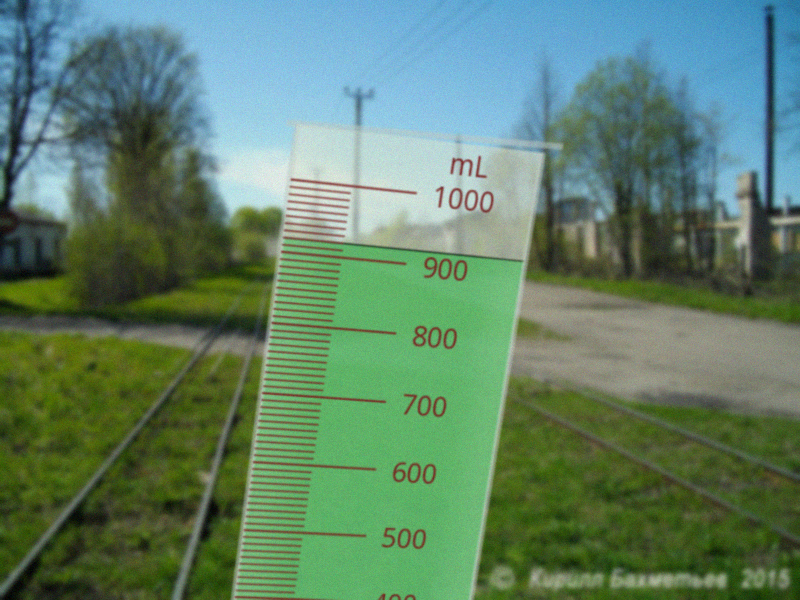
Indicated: 920mL
